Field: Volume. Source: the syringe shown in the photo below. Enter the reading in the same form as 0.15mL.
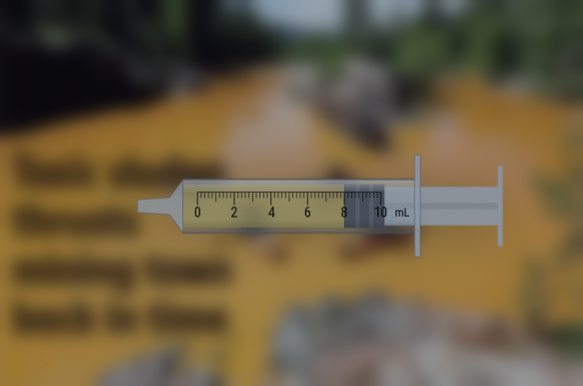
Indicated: 8mL
